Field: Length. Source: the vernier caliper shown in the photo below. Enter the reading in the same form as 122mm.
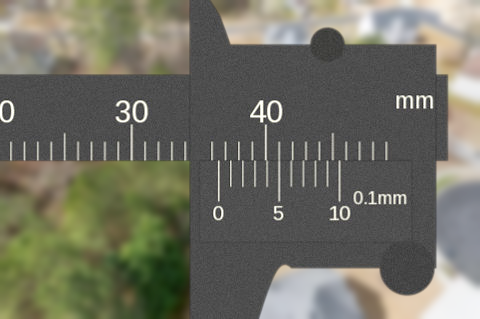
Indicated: 36.5mm
